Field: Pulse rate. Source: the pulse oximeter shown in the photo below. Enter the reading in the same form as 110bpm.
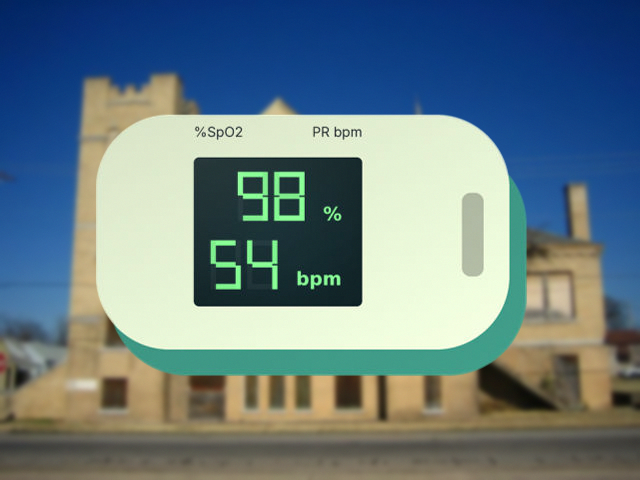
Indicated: 54bpm
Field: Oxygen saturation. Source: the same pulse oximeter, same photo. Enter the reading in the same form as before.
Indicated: 98%
